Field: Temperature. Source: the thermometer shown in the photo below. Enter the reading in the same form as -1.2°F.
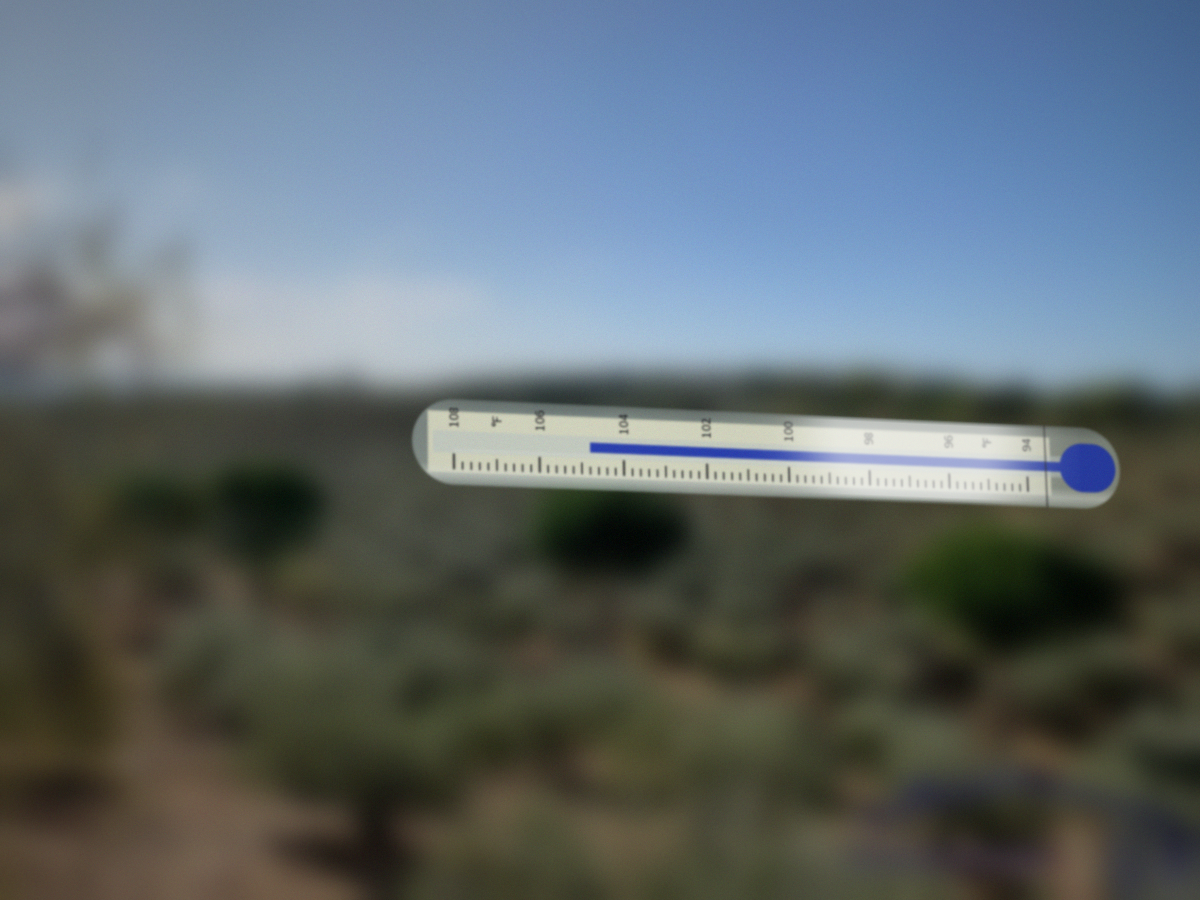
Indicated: 104.8°F
